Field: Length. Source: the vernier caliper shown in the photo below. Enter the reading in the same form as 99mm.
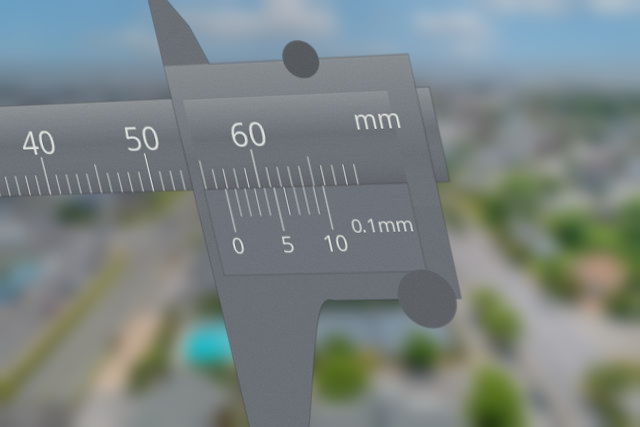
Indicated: 56.8mm
